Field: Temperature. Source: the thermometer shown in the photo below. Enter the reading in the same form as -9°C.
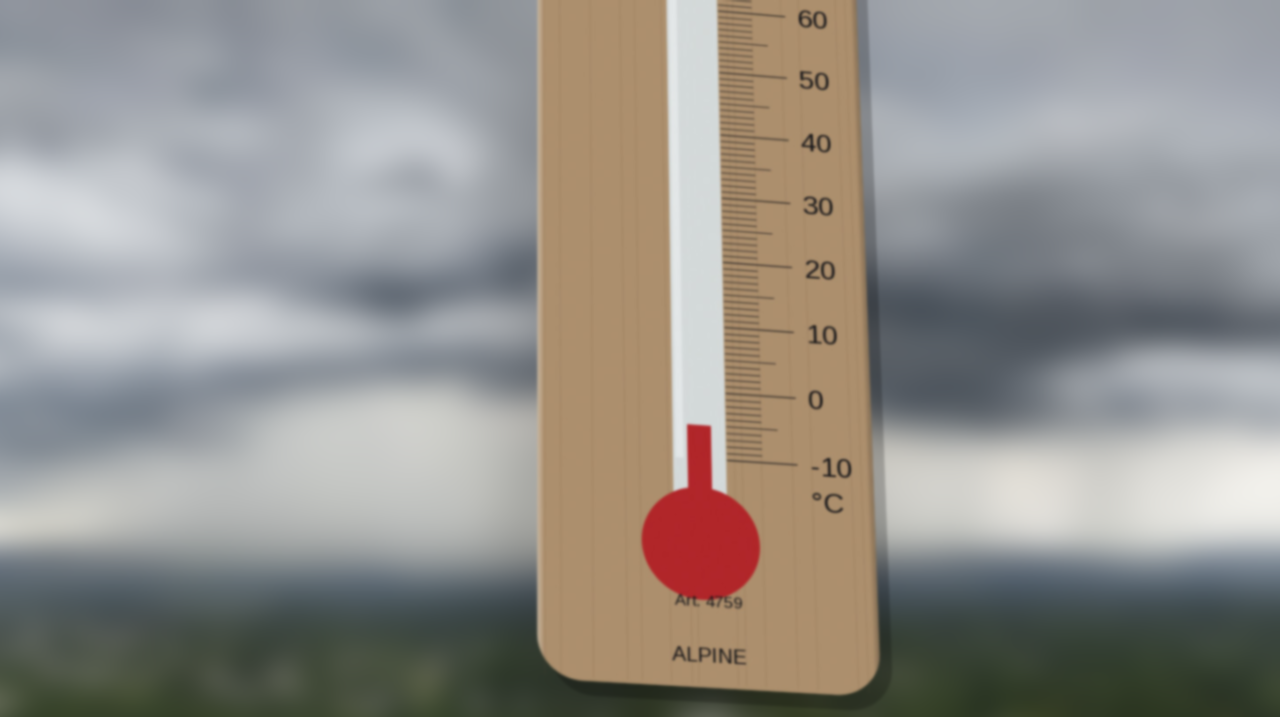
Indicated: -5°C
